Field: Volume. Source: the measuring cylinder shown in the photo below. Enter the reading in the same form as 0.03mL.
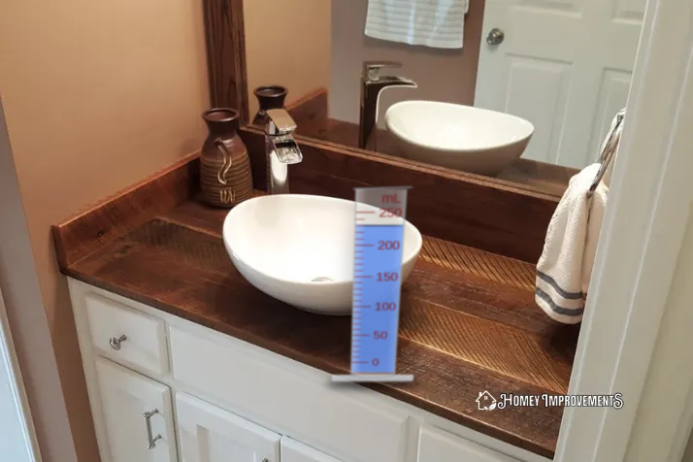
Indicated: 230mL
